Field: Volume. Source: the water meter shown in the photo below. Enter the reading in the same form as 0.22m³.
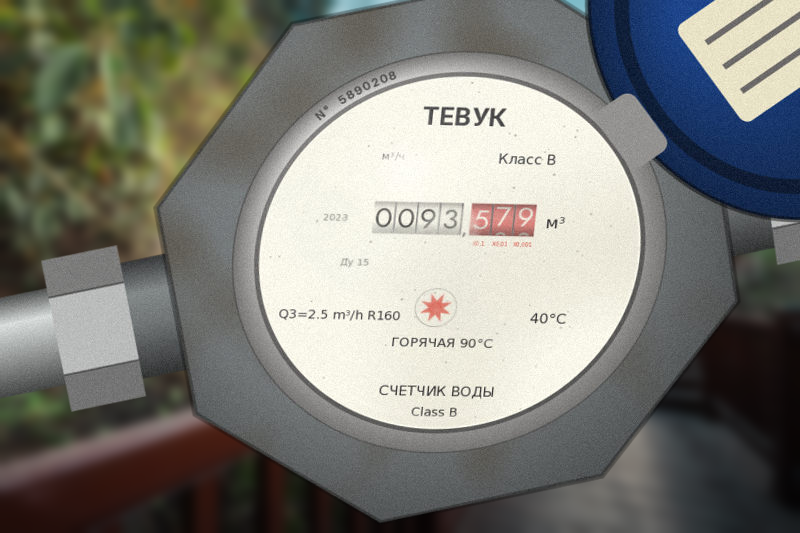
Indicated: 93.579m³
